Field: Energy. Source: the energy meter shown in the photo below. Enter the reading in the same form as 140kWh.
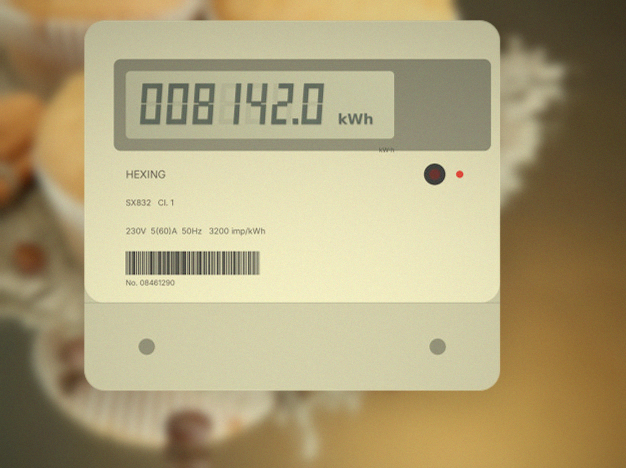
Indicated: 8142.0kWh
